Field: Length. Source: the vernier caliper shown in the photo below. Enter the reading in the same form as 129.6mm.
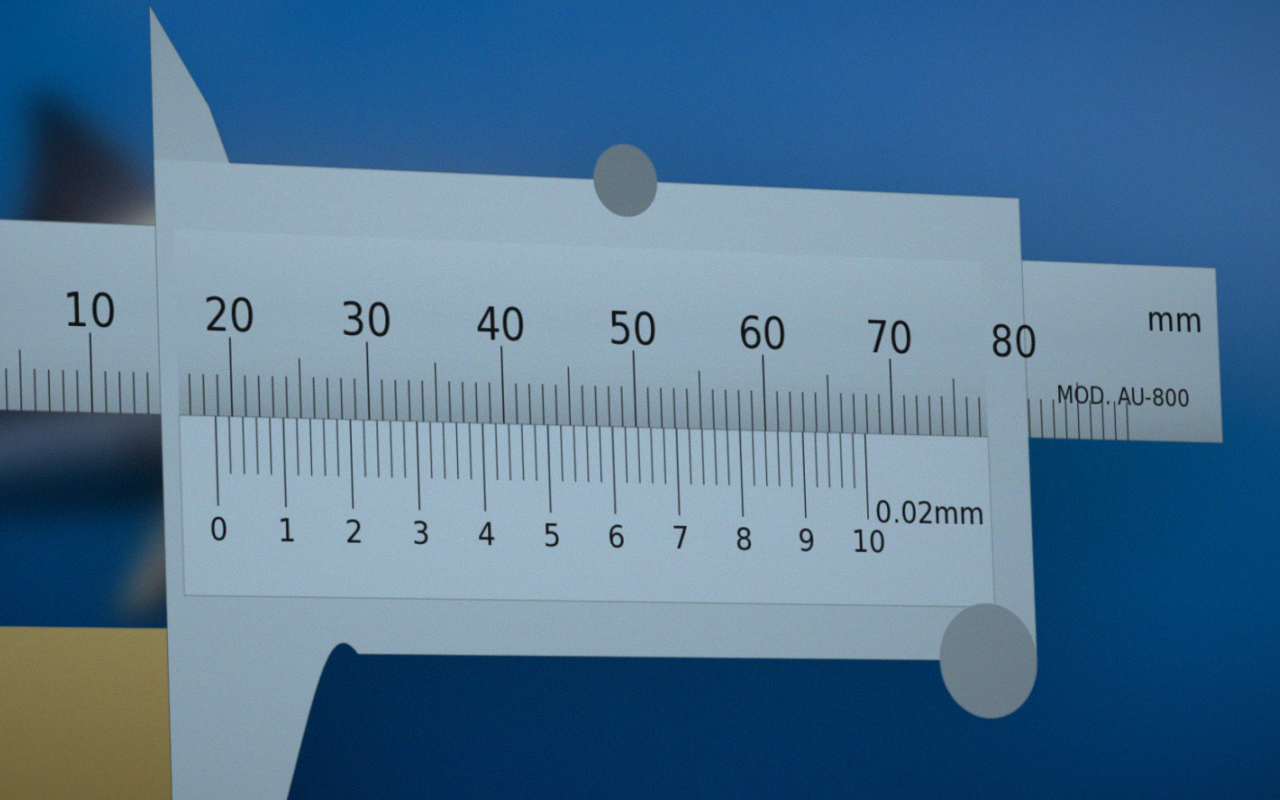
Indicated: 18.8mm
